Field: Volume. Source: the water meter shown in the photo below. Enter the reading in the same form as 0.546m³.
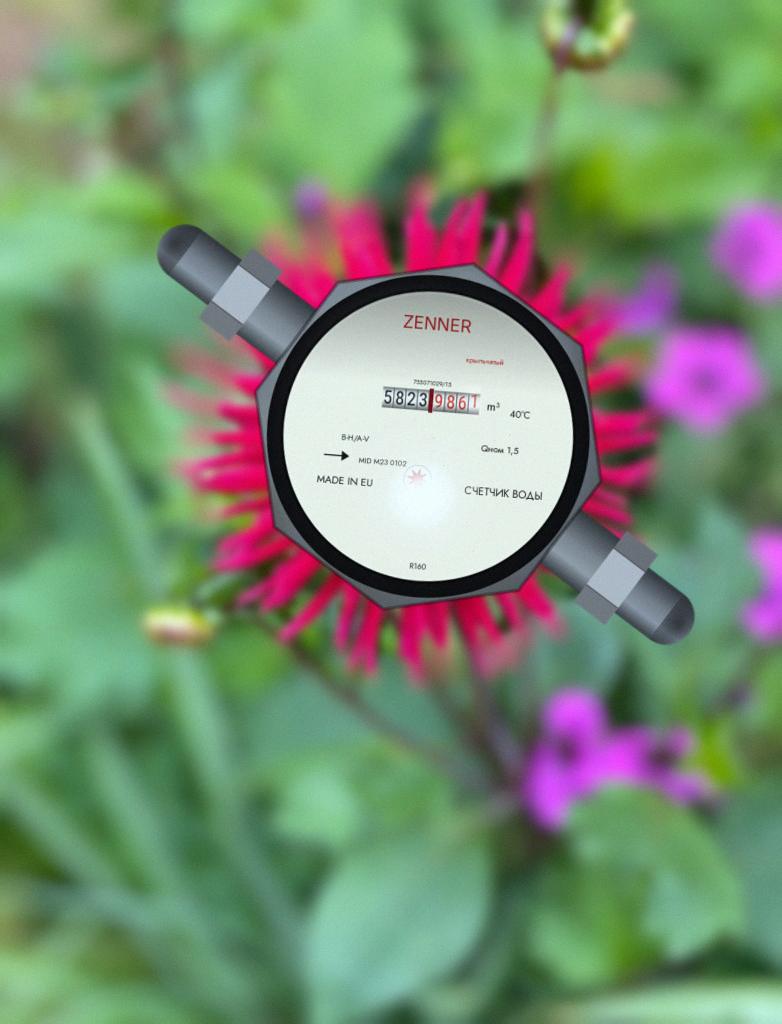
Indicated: 5823.9861m³
